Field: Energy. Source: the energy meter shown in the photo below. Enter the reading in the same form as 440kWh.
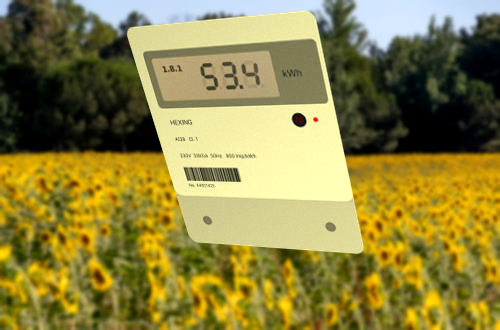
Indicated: 53.4kWh
